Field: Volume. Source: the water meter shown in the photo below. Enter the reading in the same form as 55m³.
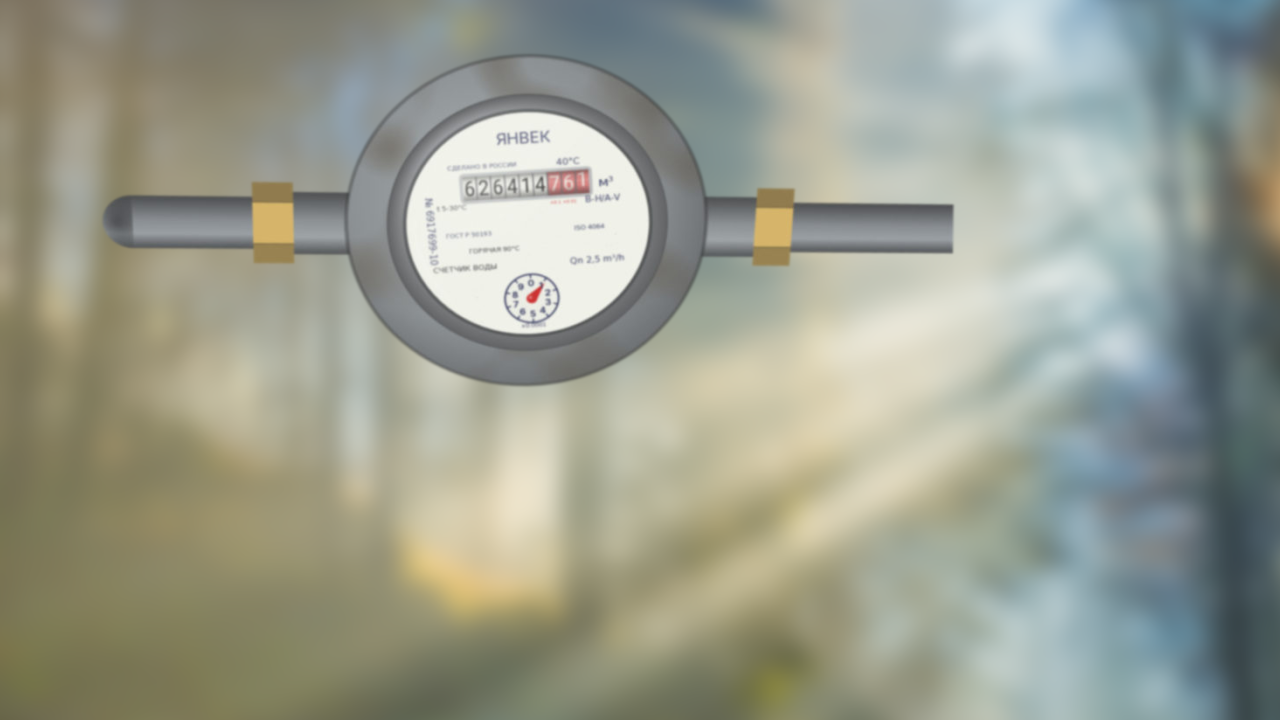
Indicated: 626414.7611m³
